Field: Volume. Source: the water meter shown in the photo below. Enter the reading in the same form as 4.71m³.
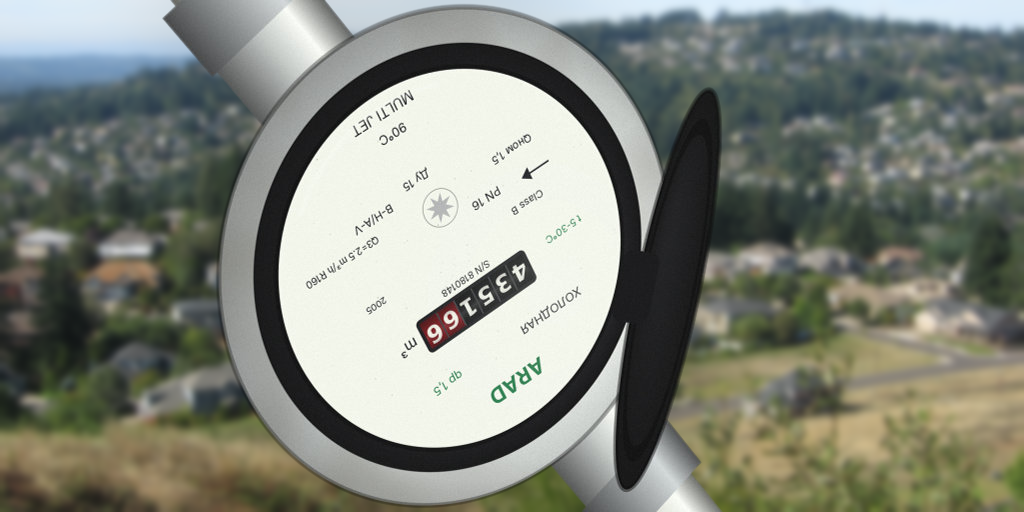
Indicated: 4351.66m³
